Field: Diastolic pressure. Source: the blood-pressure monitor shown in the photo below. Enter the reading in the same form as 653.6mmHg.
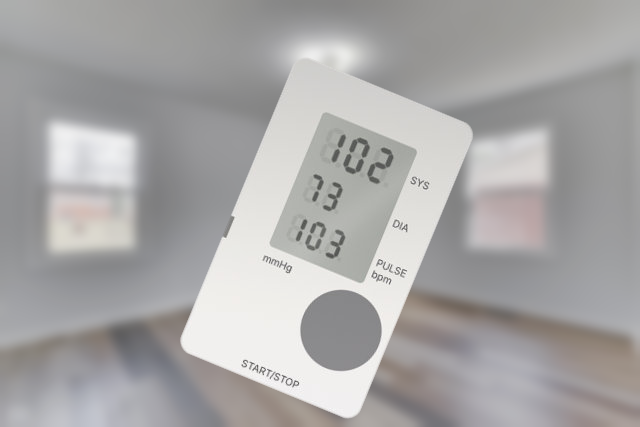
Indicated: 73mmHg
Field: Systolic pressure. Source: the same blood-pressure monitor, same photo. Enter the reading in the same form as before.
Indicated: 102mmHg
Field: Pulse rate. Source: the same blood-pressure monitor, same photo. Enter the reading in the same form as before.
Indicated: 103bpm
